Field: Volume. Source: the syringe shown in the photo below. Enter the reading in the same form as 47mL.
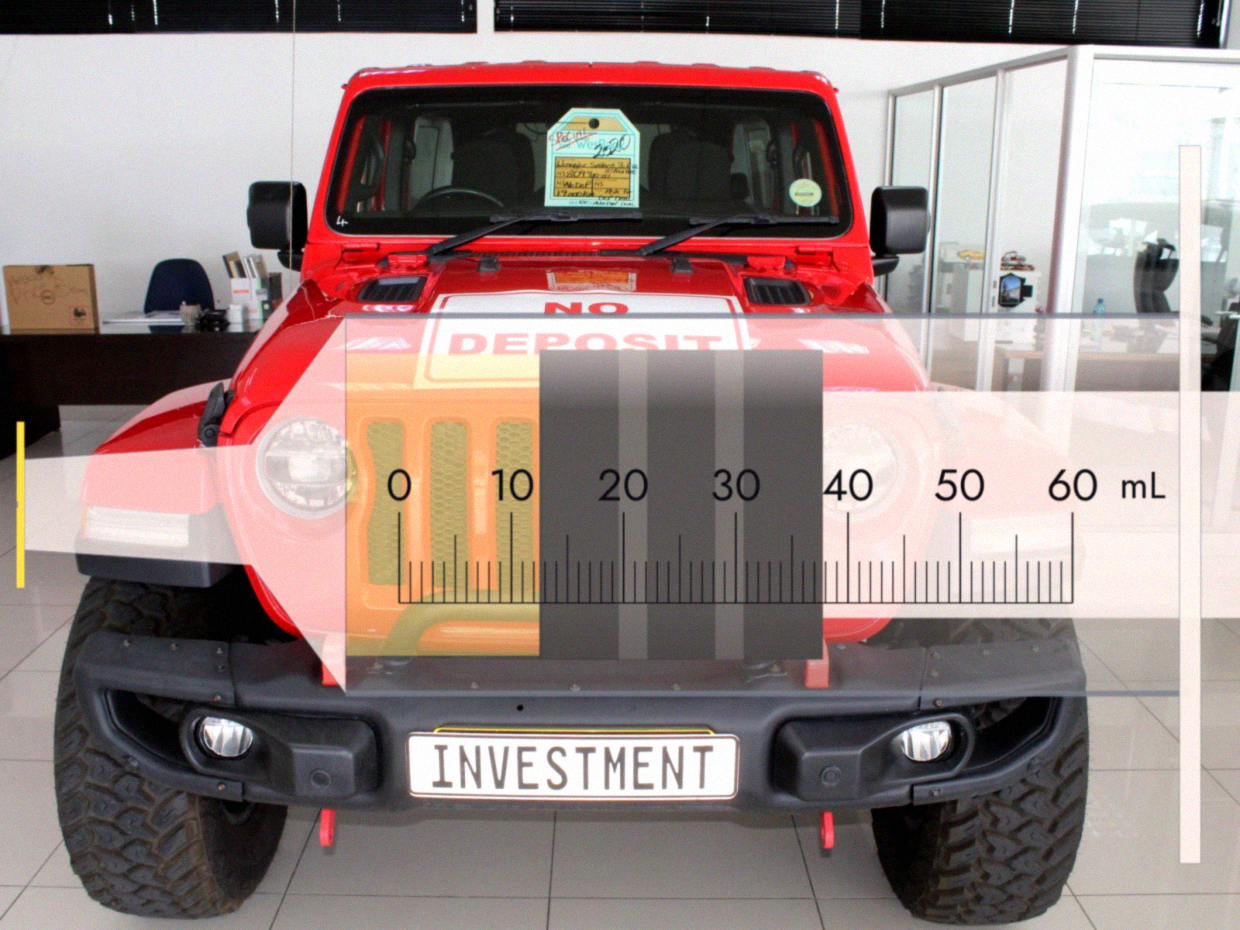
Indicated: 12.5mL
